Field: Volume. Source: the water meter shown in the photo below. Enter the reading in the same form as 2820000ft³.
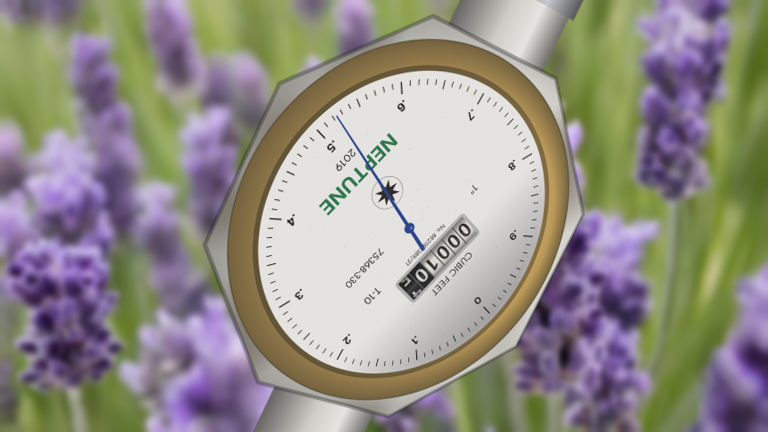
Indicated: 104.52ft³
